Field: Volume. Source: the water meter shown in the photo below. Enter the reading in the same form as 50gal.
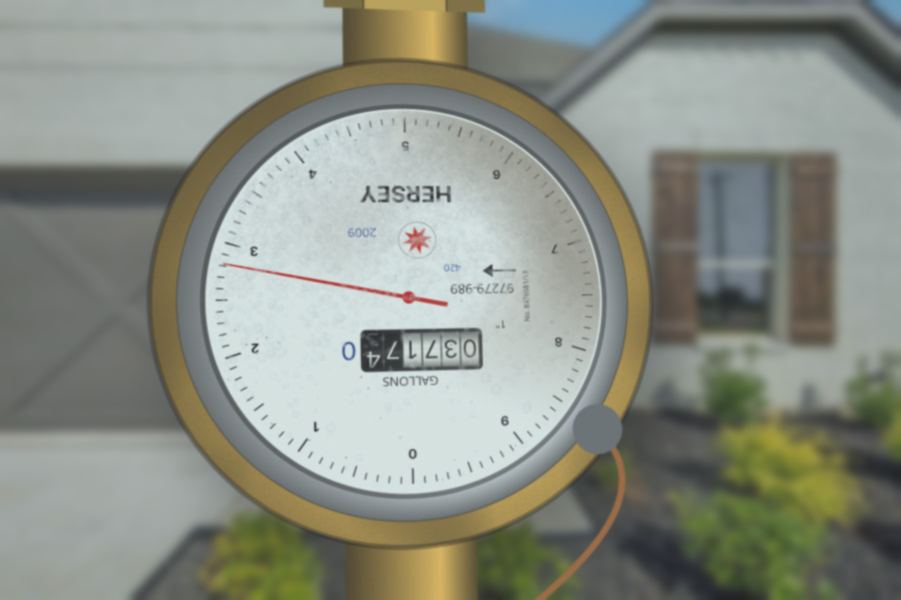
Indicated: 371742.8gal
